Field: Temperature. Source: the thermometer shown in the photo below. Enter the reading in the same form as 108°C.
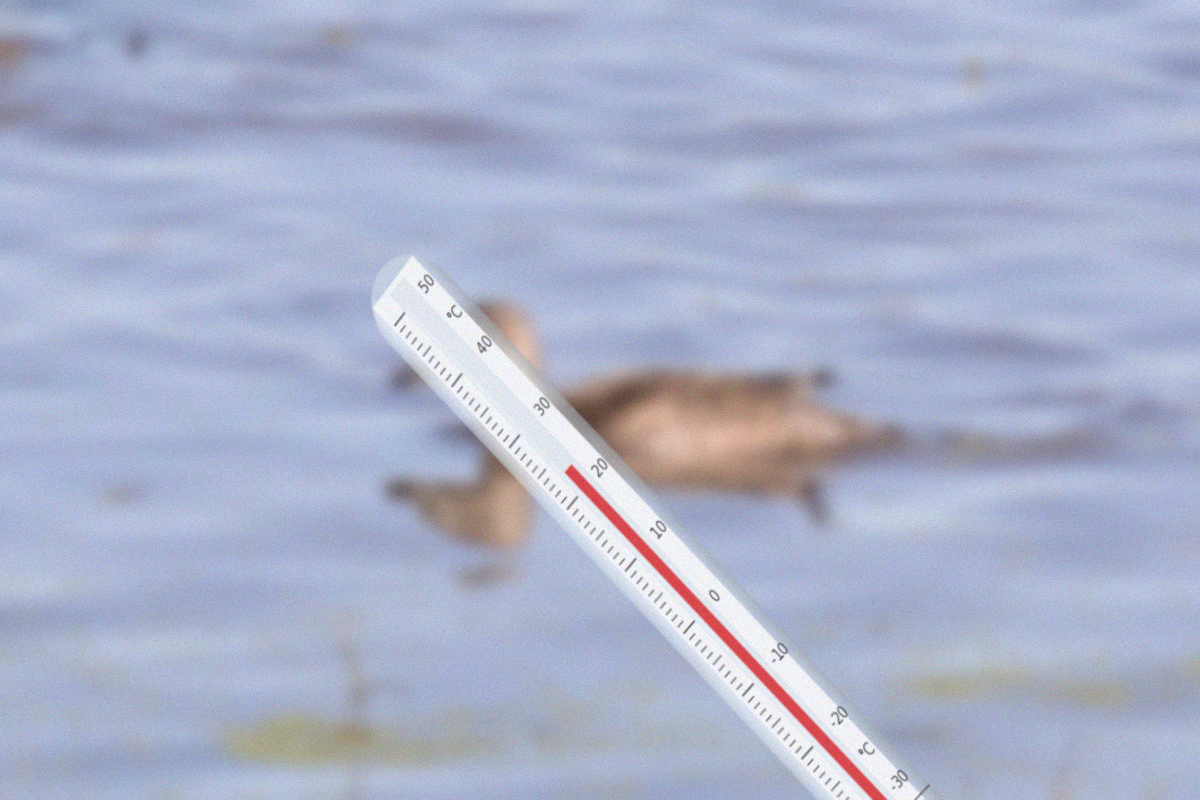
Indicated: 23°C
